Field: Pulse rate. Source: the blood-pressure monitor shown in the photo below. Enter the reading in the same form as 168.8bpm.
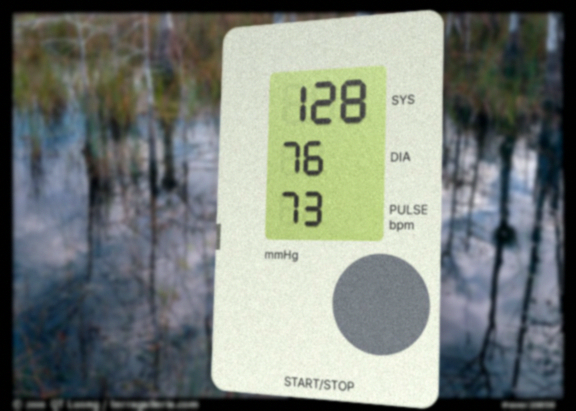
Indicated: 73bpm
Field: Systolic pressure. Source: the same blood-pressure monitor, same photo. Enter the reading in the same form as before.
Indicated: 128mmHg
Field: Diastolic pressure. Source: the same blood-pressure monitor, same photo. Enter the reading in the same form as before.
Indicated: 76mmHg
